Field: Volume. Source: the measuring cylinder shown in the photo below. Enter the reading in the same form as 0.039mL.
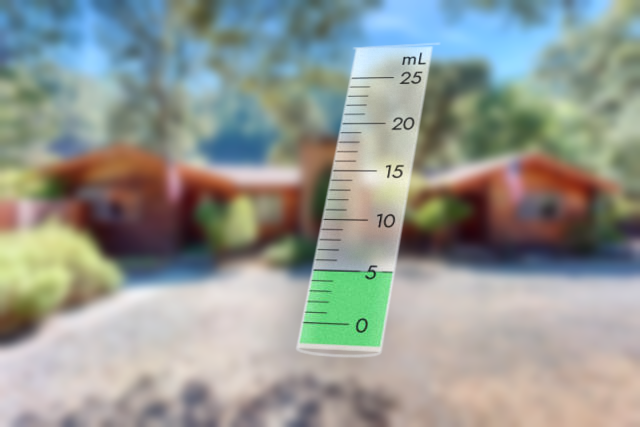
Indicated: 5mL
